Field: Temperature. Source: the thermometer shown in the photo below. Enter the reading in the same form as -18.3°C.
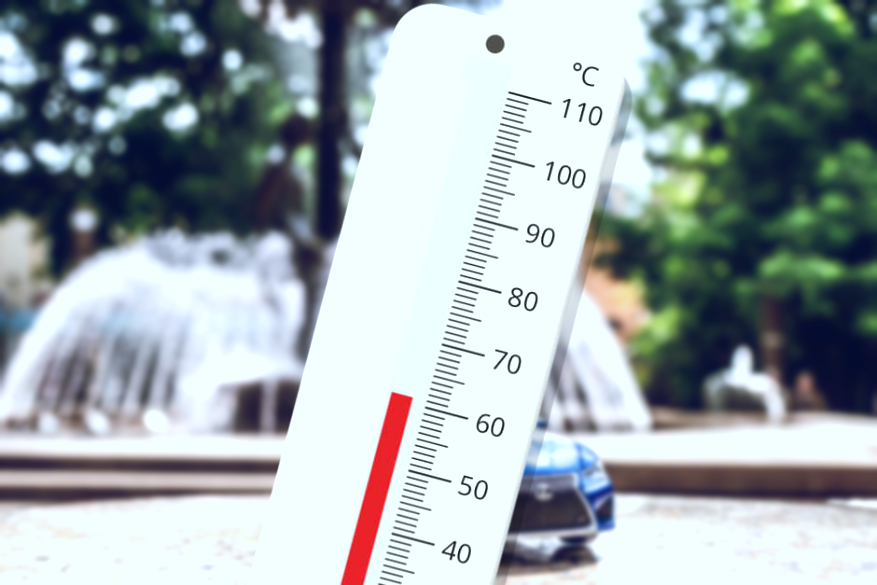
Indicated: 61°C
